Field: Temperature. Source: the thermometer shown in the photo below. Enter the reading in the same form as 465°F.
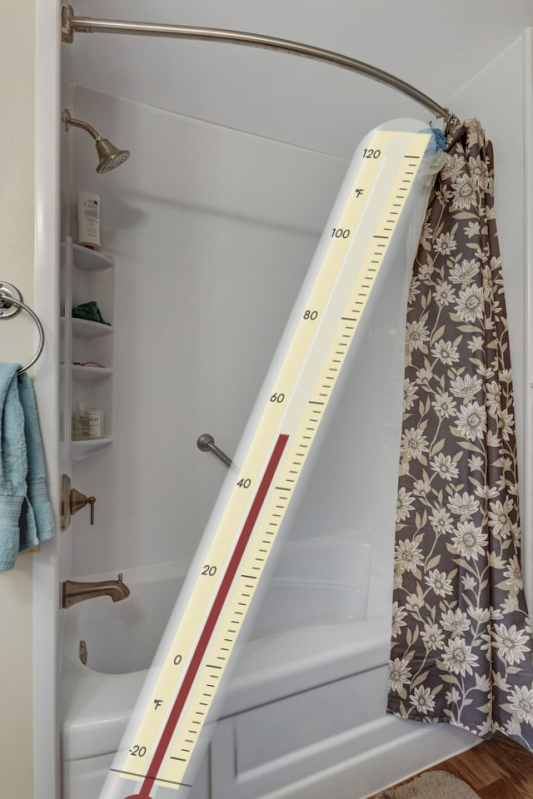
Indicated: 52°F
